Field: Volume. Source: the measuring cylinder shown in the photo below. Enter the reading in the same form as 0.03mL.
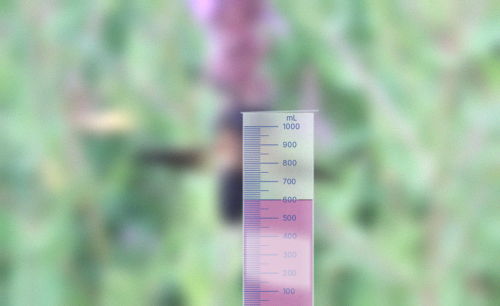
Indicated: 600mL
